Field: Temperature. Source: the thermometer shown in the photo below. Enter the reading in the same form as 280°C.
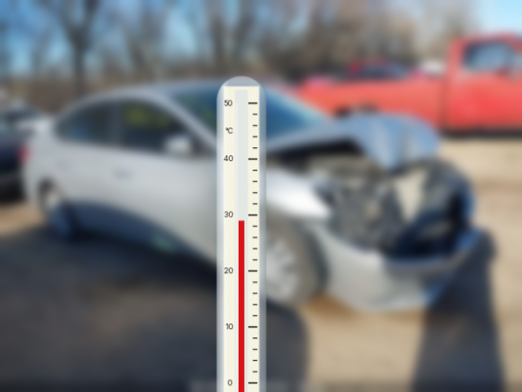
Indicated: 29°C
